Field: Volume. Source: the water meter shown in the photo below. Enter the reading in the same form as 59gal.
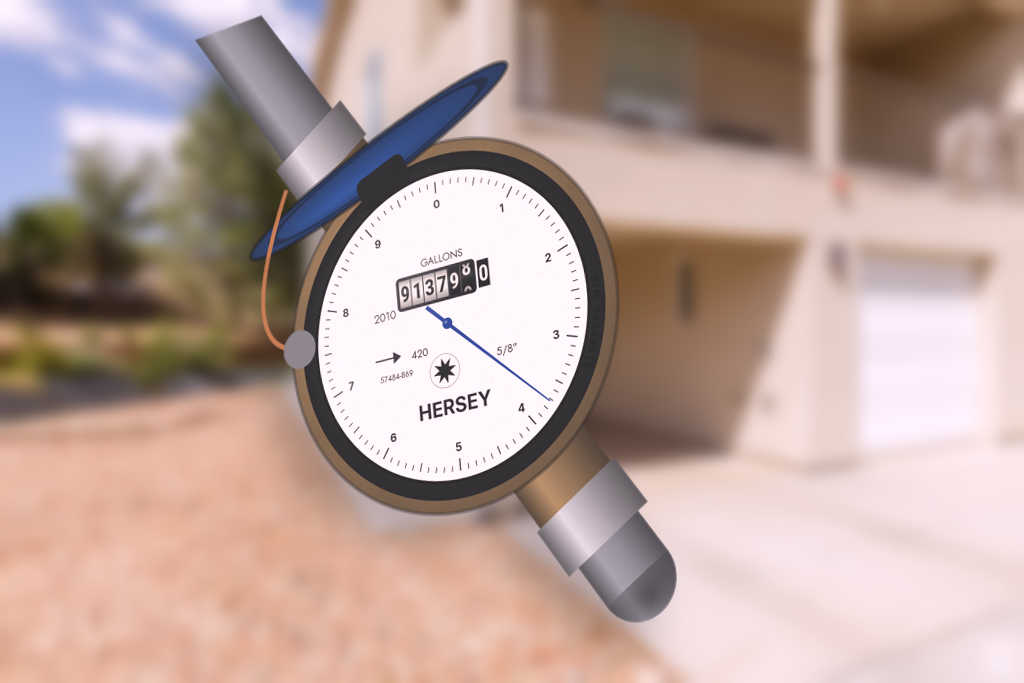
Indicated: 9137983.7gal
